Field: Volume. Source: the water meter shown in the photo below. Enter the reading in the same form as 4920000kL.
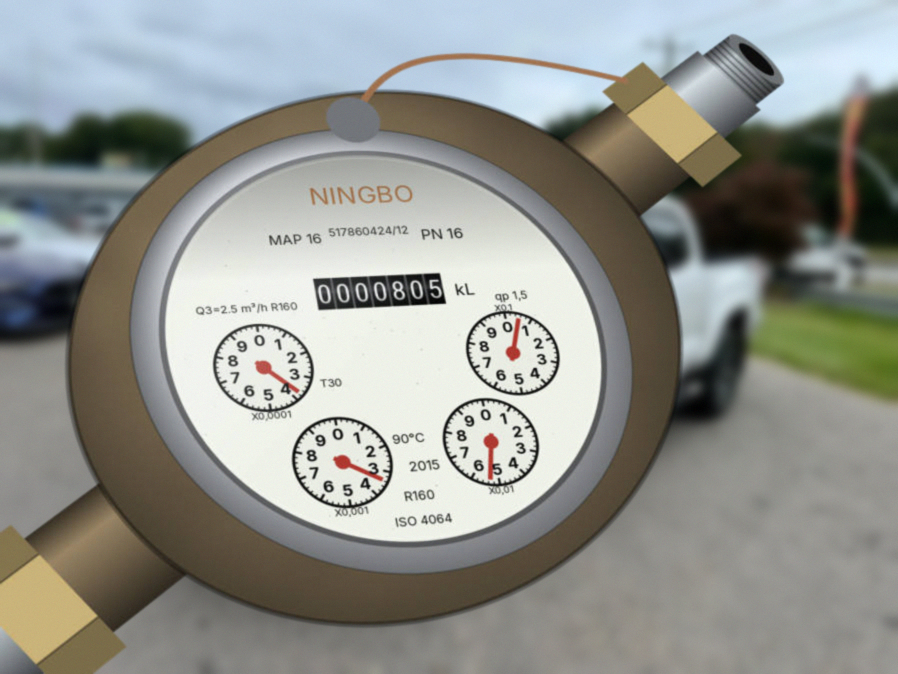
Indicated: 805.0533kL
